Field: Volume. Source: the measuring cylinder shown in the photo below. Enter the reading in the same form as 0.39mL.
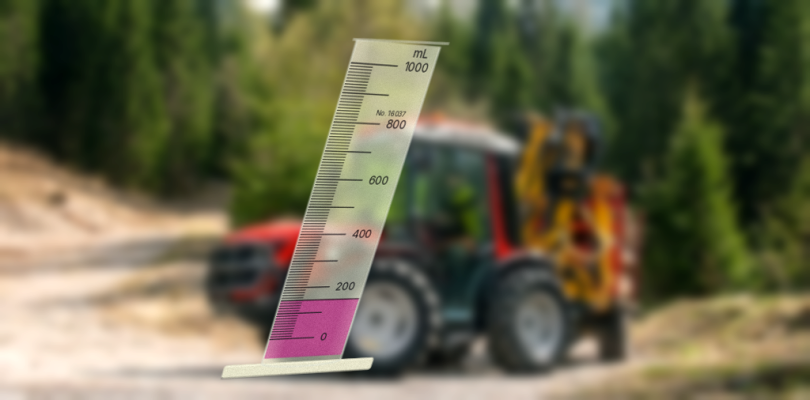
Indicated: 150mL
